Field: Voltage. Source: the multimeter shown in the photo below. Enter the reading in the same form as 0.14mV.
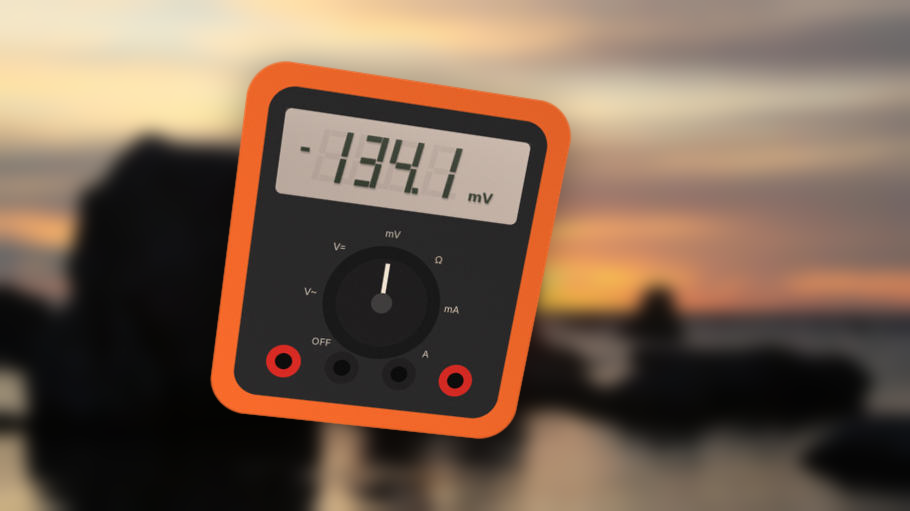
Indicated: -134.1mV
